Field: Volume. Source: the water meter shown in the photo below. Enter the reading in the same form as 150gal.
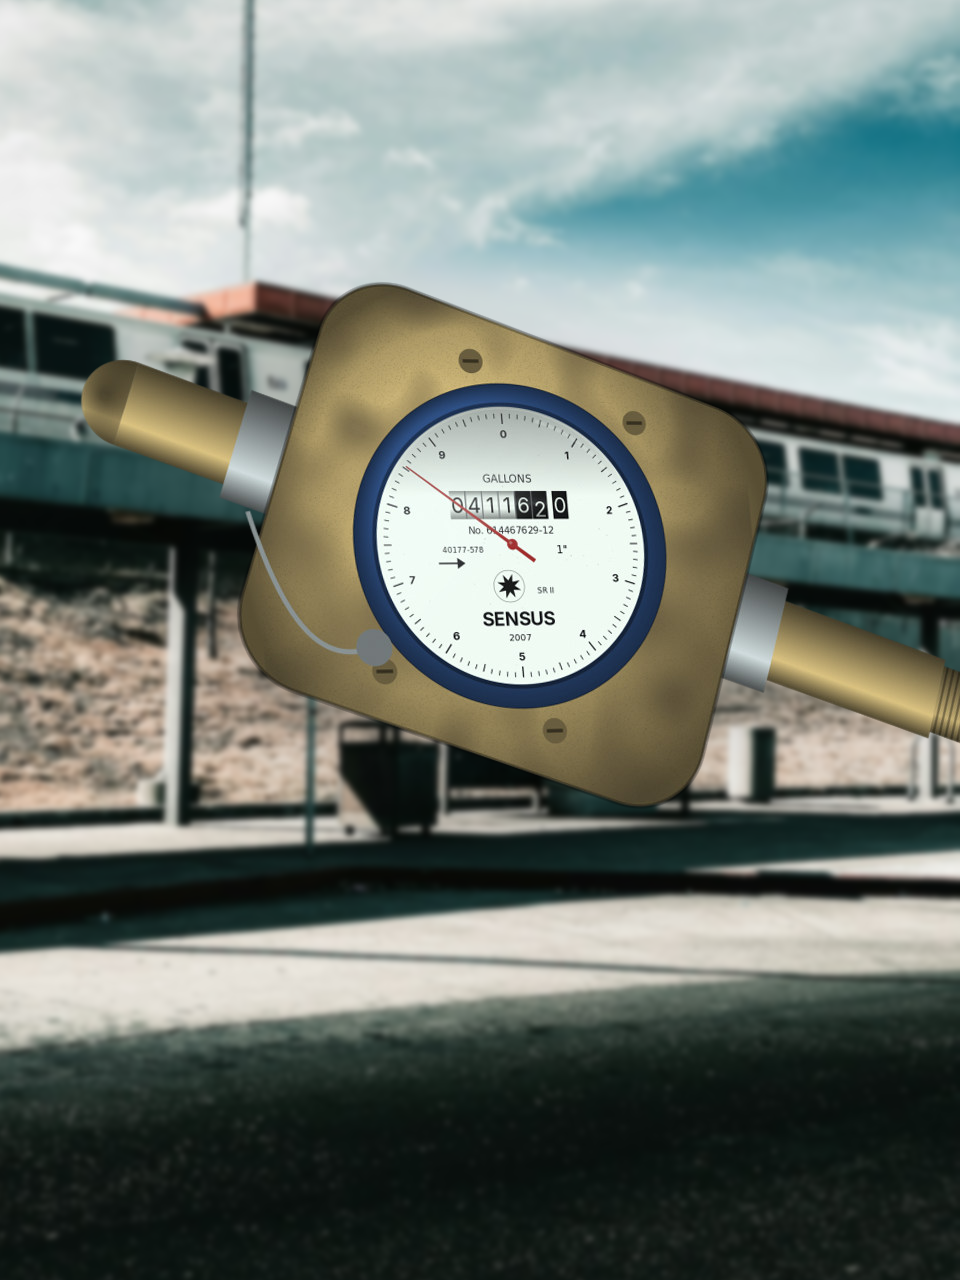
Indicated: 411618.5gal
